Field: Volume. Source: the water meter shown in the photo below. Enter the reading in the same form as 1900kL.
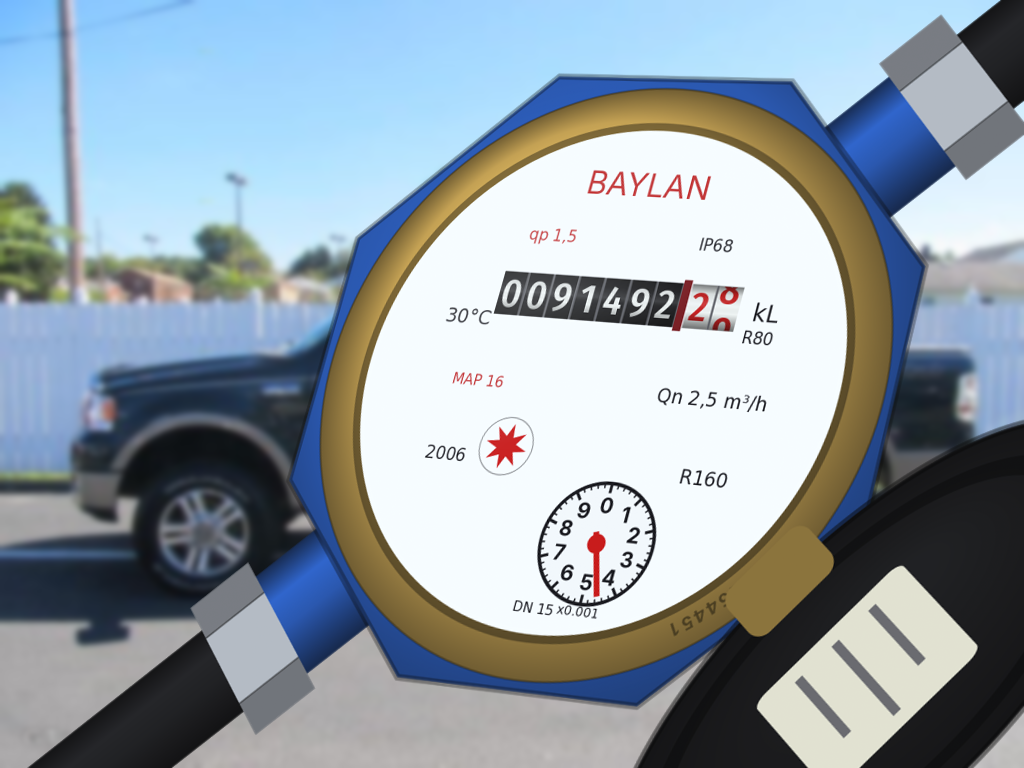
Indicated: 91492.284kL
